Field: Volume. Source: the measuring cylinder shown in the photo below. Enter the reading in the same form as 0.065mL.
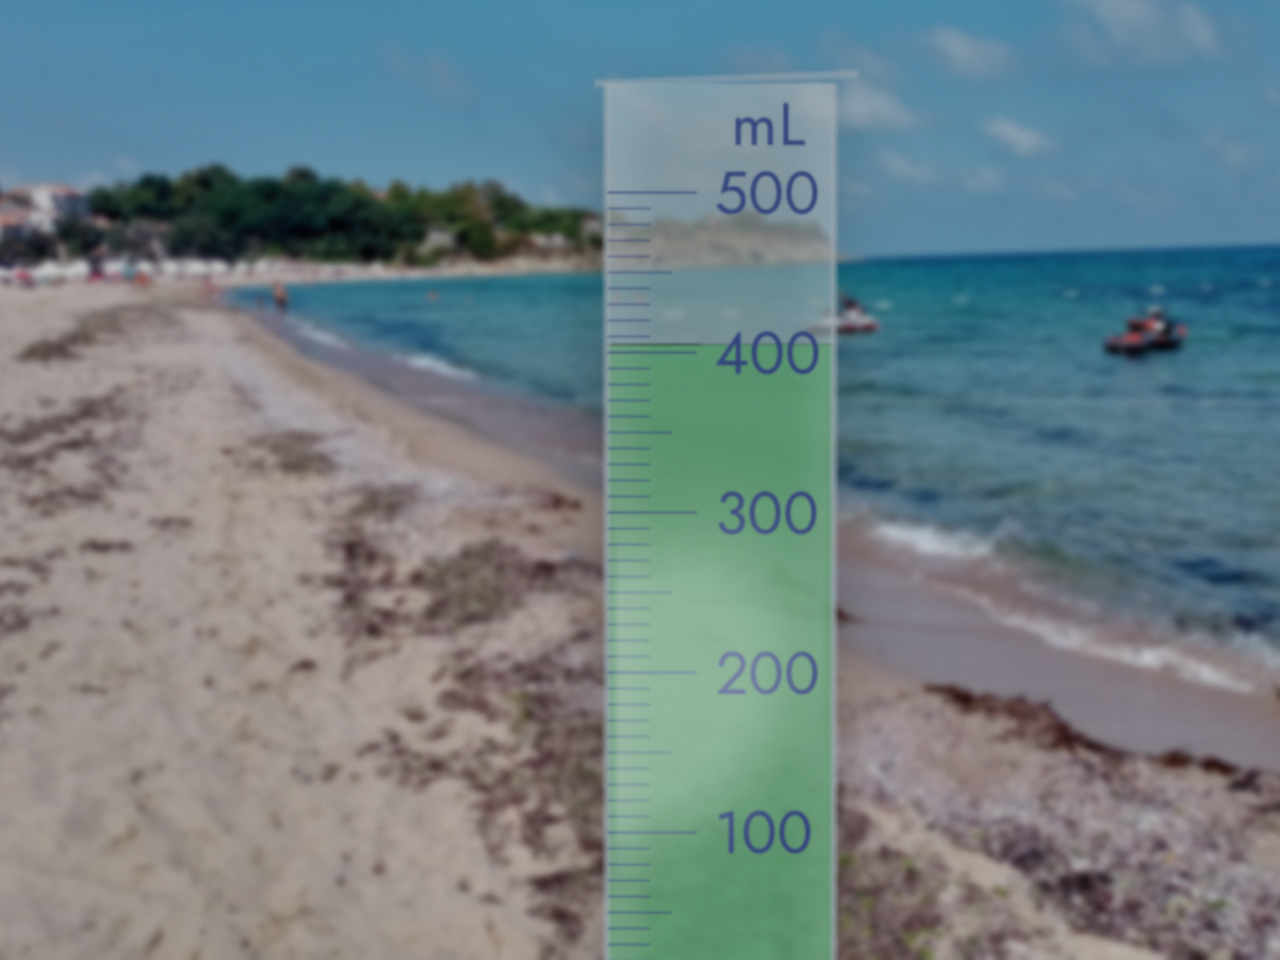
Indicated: 405mL
